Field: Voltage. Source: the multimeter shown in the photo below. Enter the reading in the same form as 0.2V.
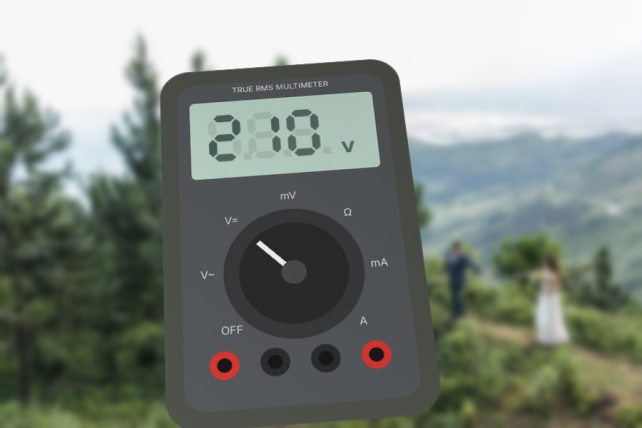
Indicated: 210V
